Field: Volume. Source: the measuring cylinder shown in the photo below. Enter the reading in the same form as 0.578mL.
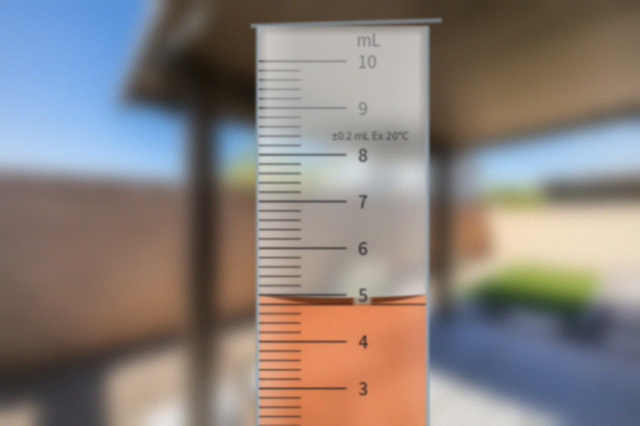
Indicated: 4.8mL
